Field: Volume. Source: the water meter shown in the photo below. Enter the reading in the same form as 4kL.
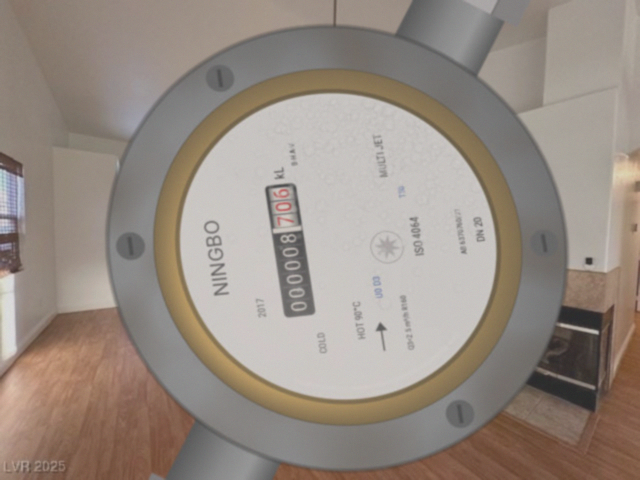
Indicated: 8.706kL
